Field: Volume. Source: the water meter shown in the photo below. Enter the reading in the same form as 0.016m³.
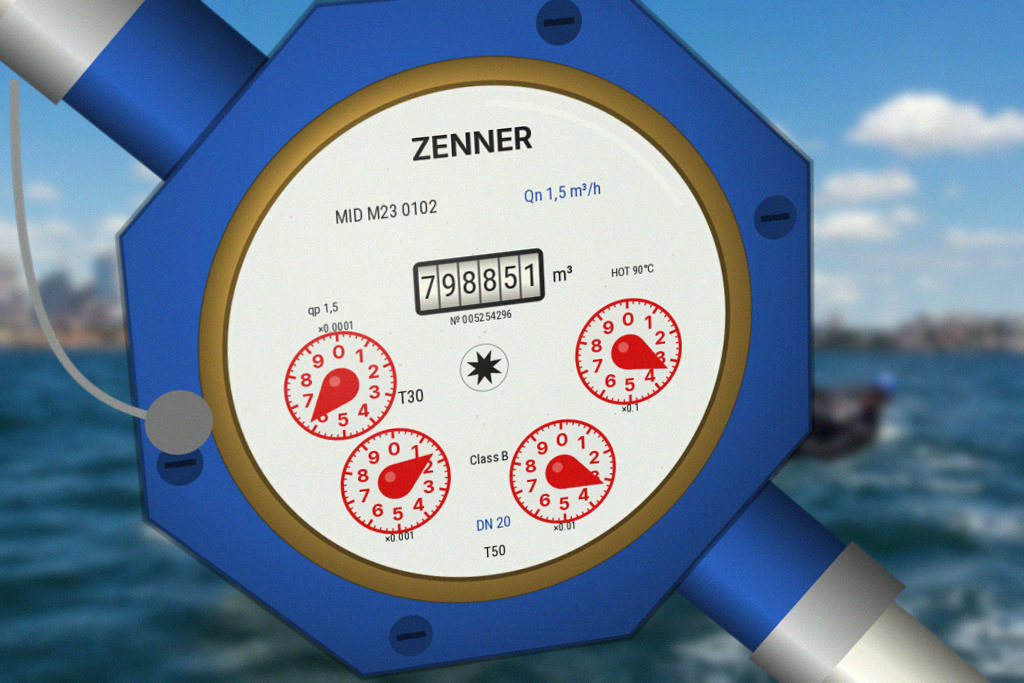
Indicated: 798851.3316m³
